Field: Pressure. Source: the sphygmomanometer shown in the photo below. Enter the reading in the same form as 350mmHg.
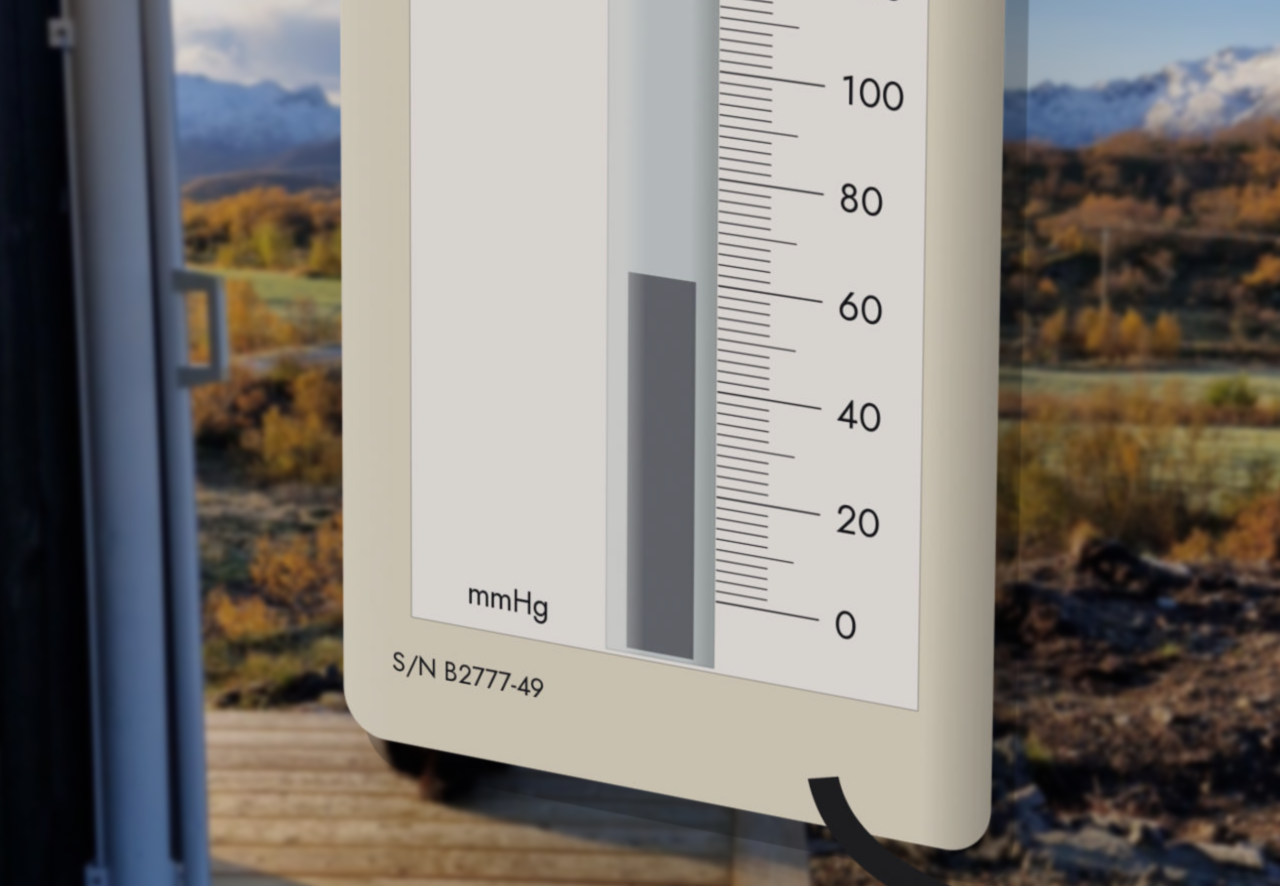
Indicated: 60mmHg
